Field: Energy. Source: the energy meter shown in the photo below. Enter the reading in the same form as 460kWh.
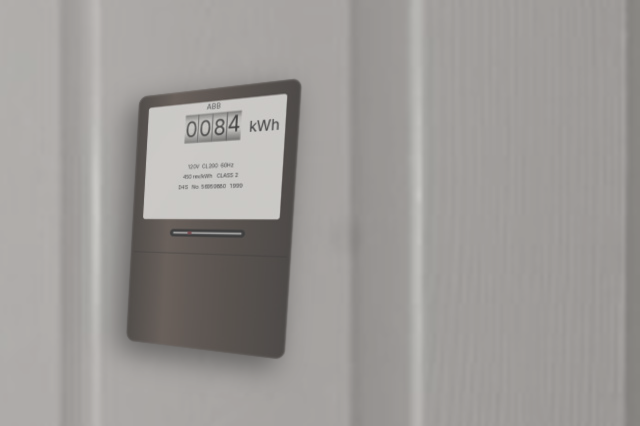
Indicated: 84kWh
